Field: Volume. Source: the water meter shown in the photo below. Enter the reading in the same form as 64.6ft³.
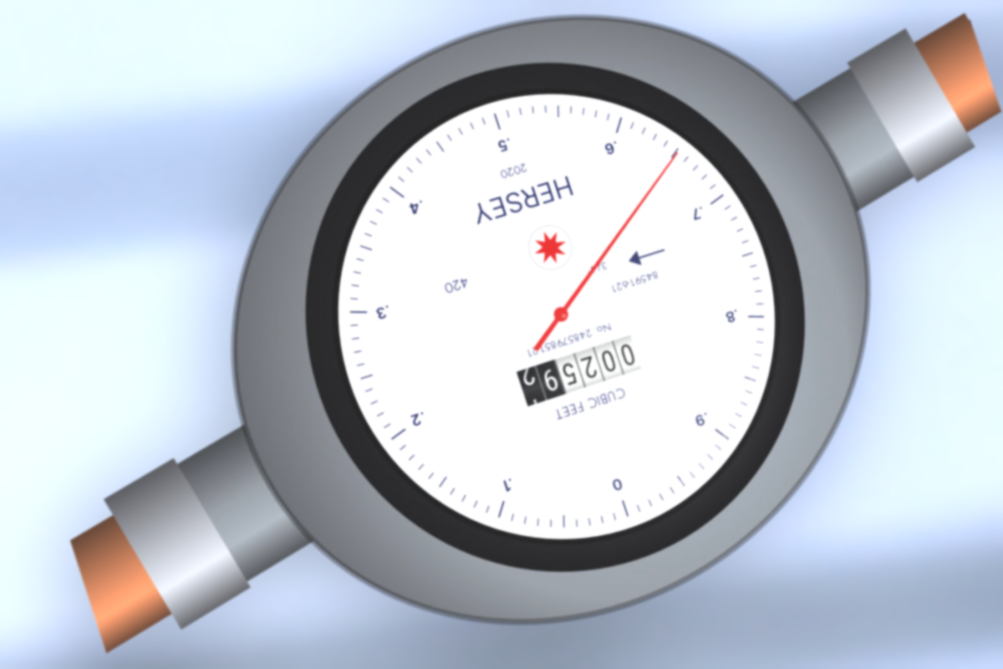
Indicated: 2591.65ft³
